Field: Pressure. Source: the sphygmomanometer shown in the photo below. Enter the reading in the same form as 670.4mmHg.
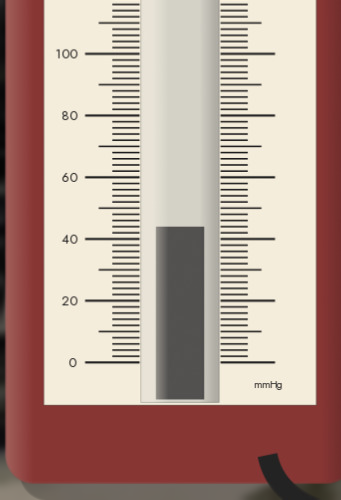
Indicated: 44mmHg
